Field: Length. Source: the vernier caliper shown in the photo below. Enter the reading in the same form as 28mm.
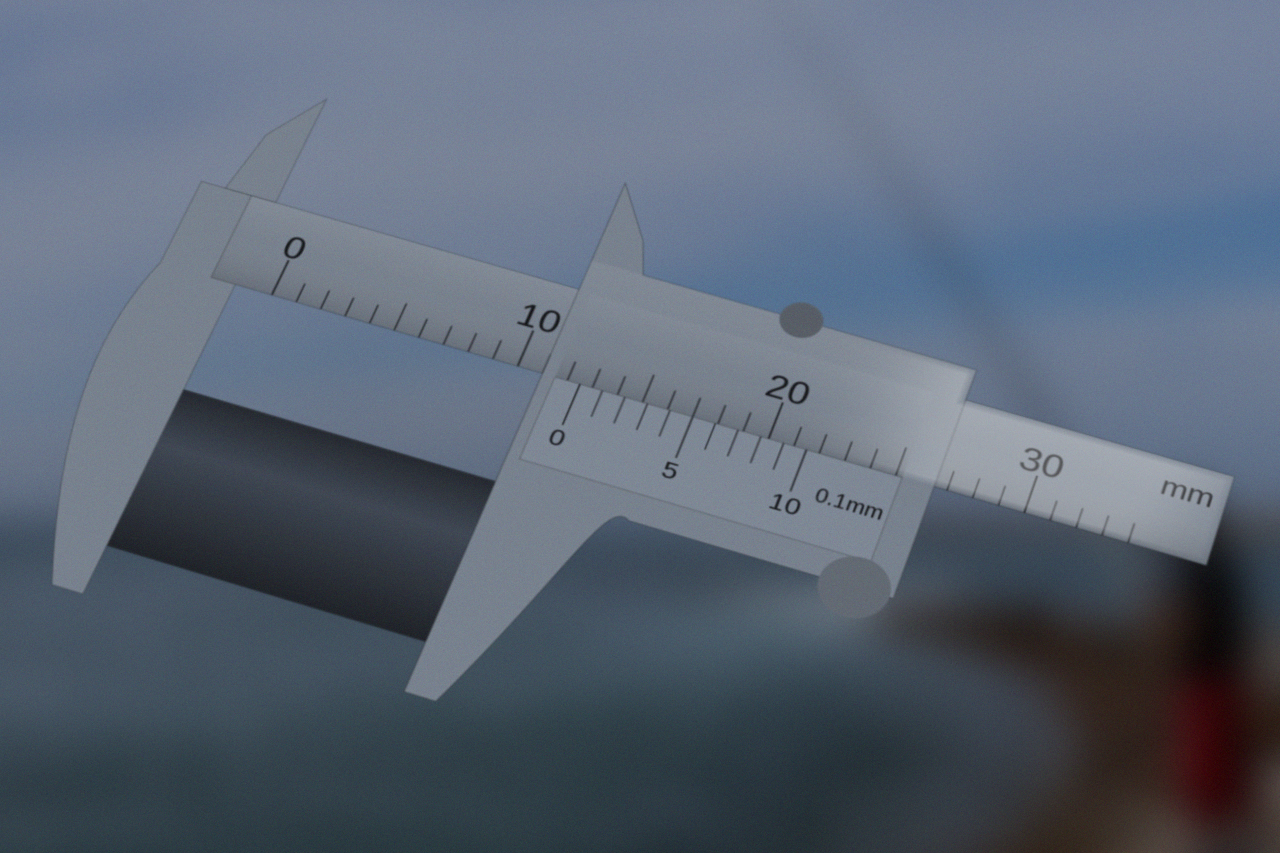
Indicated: 12.5mm
